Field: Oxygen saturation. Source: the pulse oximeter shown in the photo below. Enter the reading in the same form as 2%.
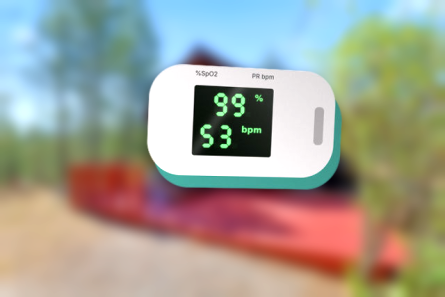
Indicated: 99%
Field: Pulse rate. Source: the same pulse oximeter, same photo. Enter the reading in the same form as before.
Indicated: 53bpm
